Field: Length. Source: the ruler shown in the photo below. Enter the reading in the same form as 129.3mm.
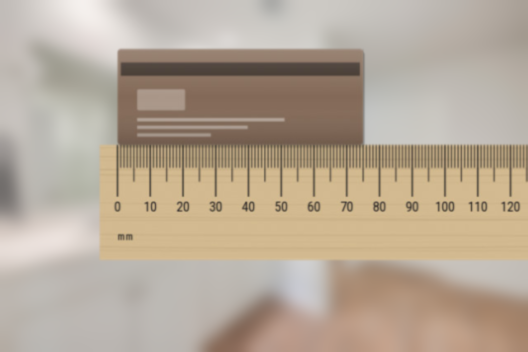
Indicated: 75mm
